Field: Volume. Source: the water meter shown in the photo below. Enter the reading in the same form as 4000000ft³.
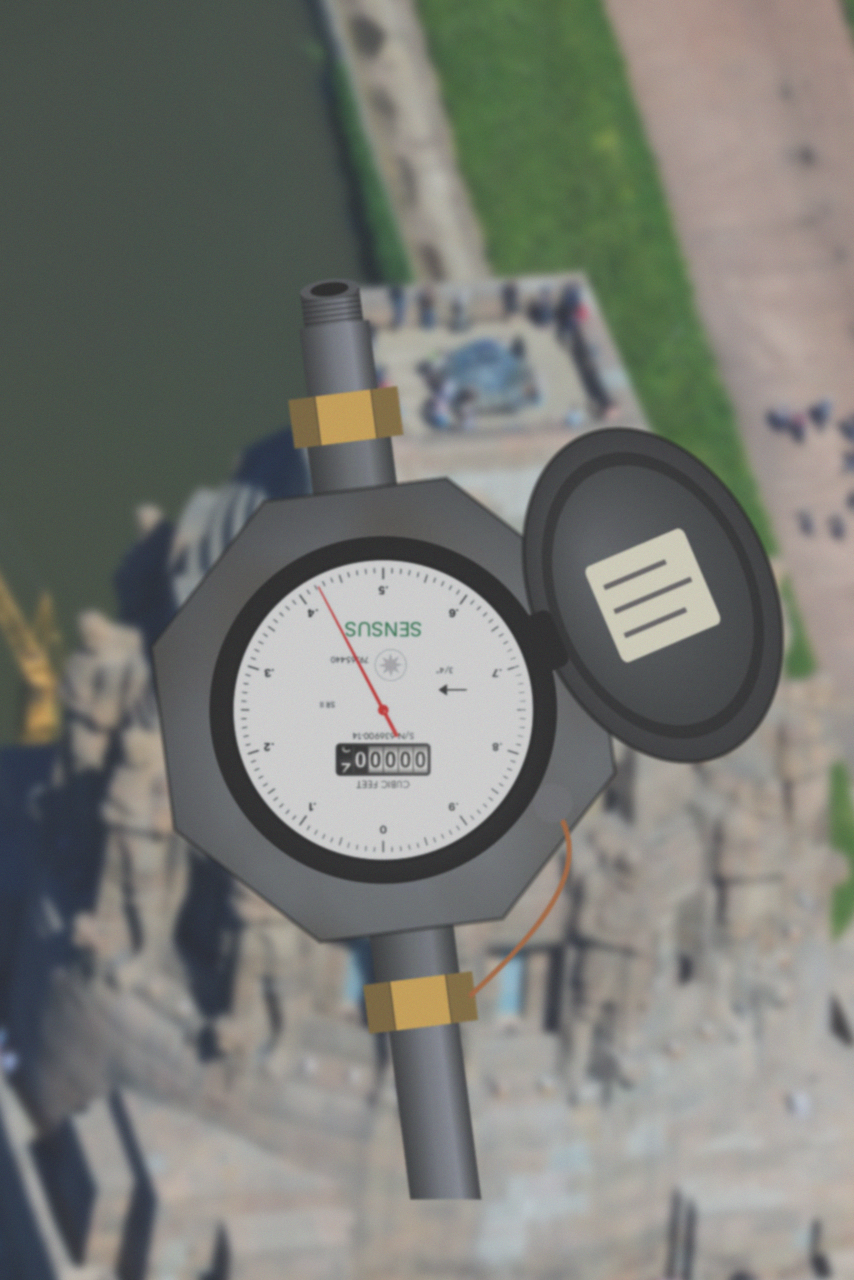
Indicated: 2.42ft³
